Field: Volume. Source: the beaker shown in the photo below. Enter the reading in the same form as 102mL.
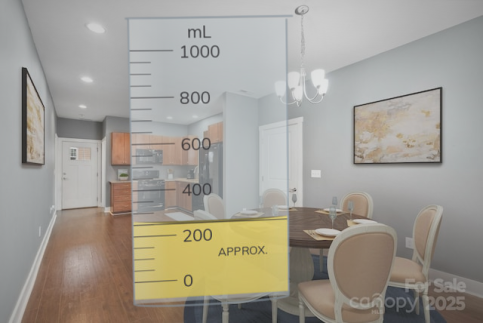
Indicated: 250mL
